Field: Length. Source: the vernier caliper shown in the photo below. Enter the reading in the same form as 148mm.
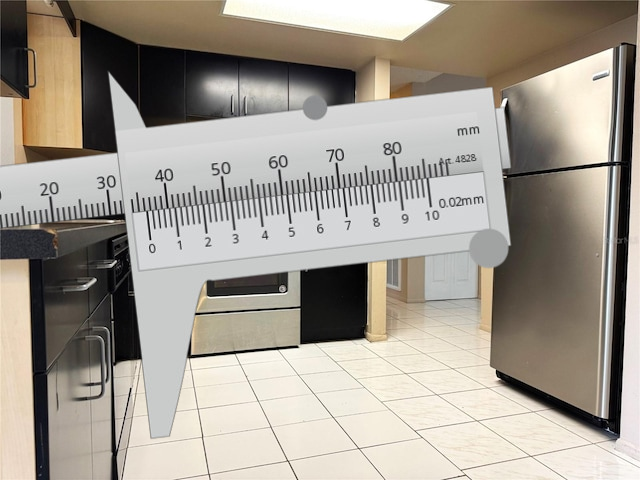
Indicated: 36.4mm
